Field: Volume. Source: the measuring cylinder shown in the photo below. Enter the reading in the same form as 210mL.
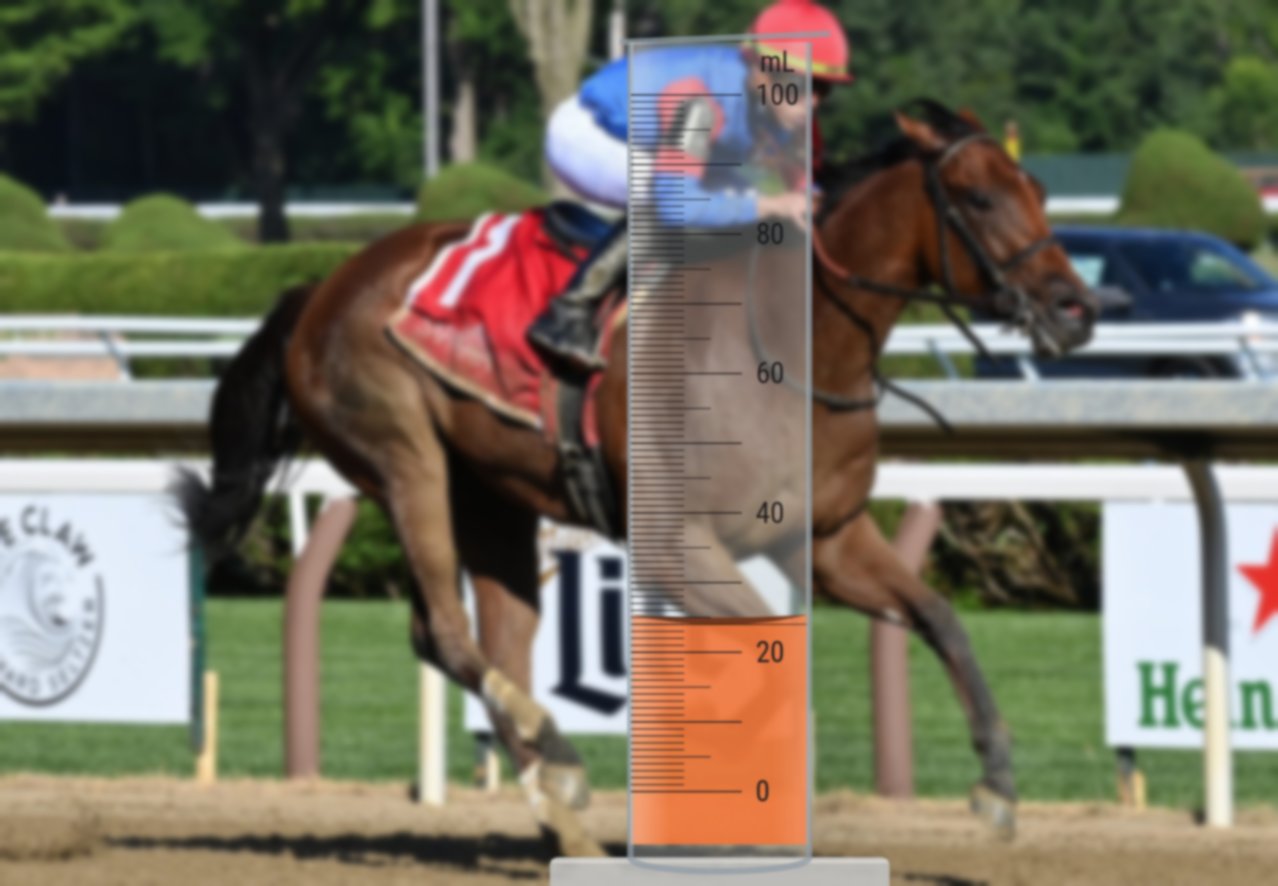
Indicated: 24mL
